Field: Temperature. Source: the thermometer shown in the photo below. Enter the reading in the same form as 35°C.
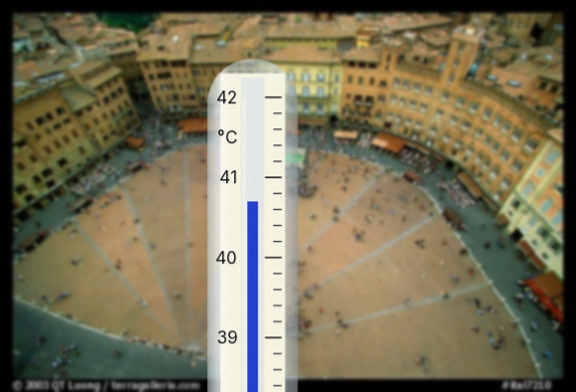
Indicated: 40.7°C
